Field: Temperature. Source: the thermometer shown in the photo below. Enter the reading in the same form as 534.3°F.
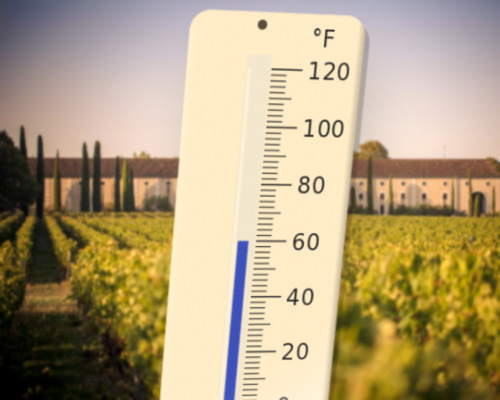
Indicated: 60°F
